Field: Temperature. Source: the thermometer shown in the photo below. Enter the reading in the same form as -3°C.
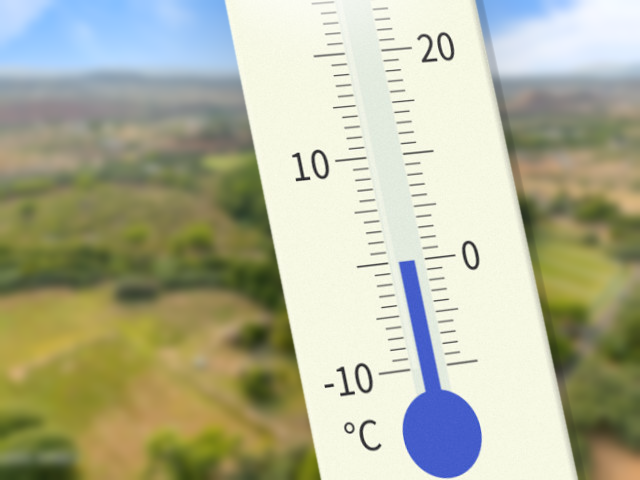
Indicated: 0°C
